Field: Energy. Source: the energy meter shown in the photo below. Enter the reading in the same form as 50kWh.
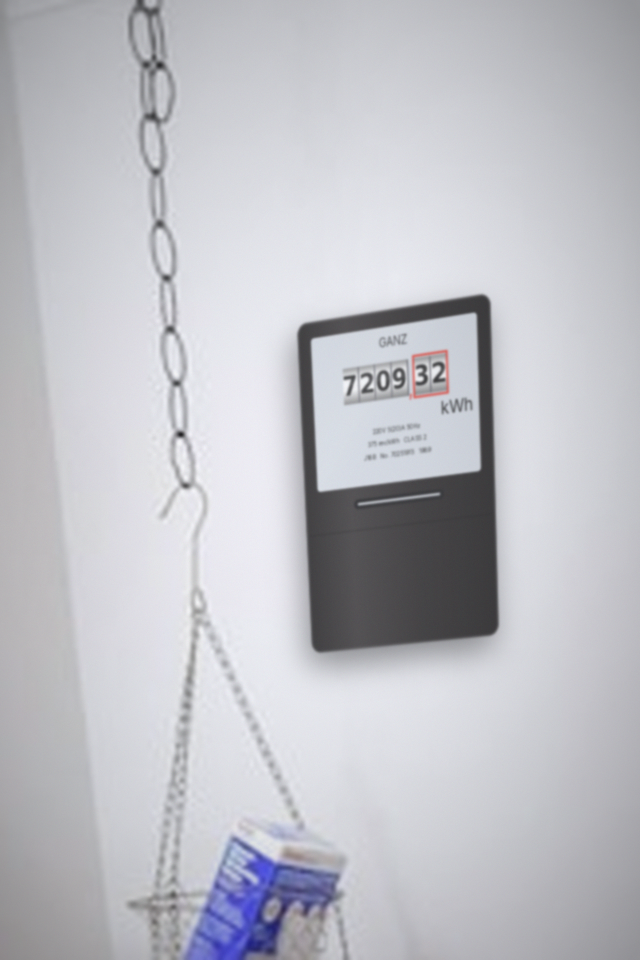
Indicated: 7209.32kWh
